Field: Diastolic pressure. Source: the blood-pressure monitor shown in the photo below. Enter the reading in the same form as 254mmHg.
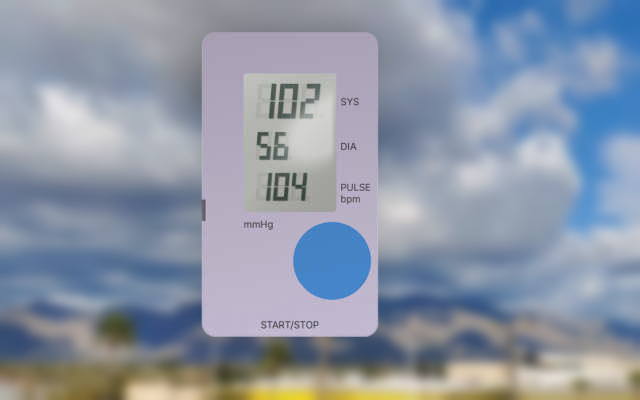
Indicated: 56mmHg
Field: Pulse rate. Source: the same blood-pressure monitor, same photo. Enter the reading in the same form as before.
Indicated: 104bpm
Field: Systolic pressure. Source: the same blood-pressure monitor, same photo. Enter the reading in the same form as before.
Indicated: 102mmHg
